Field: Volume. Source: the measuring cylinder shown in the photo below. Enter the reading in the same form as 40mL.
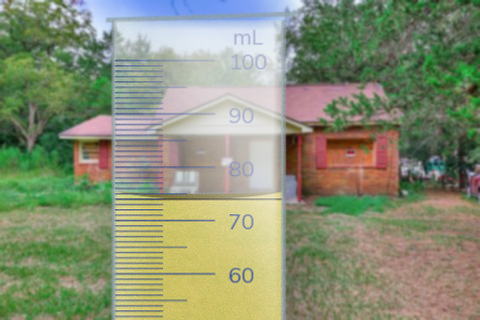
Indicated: 74mL
